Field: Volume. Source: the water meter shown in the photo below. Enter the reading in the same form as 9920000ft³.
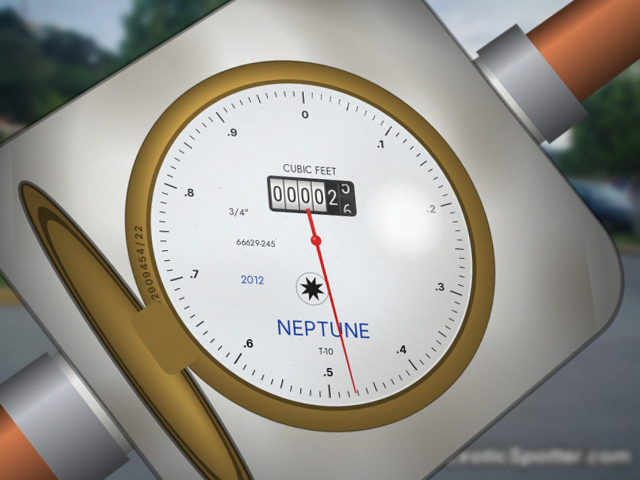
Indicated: 25.47ft³
